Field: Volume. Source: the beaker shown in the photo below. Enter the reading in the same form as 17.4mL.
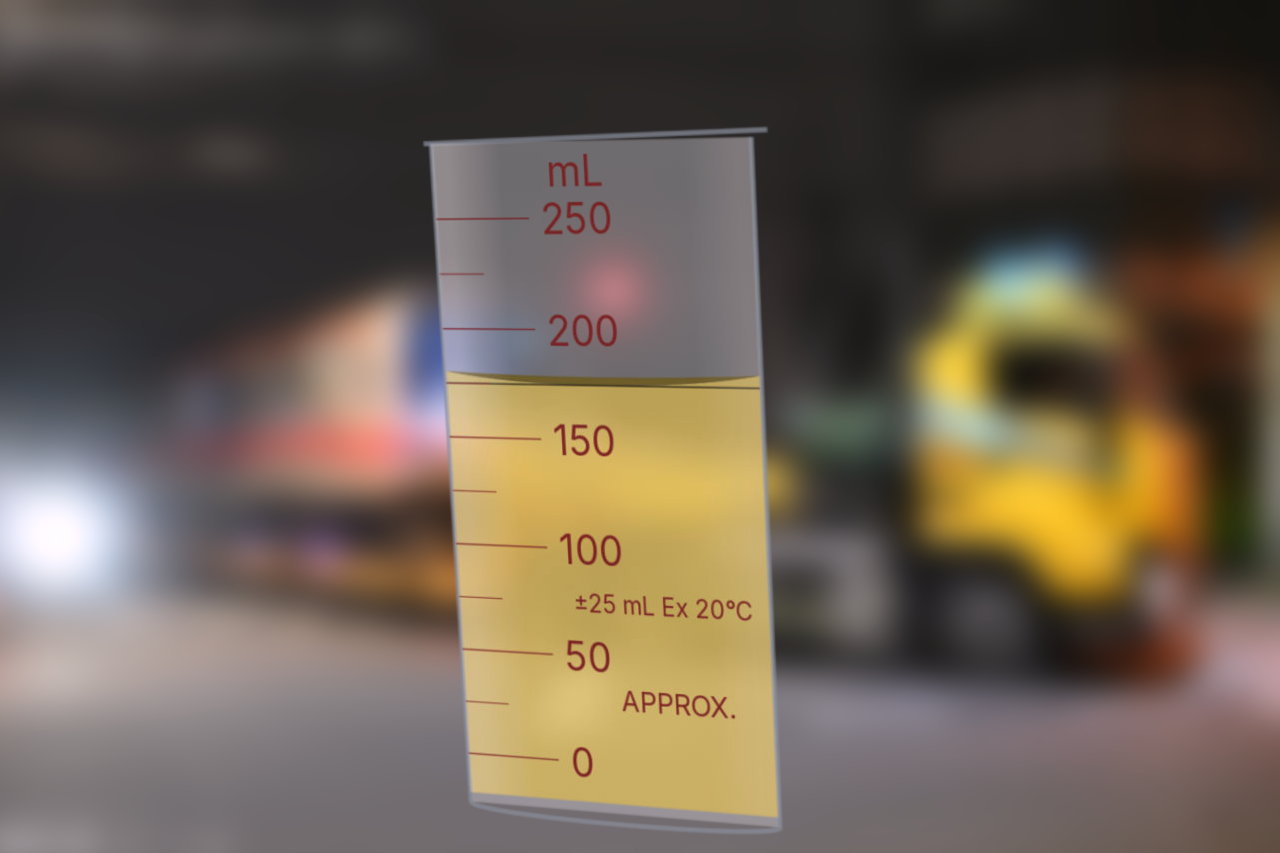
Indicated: 175mL
